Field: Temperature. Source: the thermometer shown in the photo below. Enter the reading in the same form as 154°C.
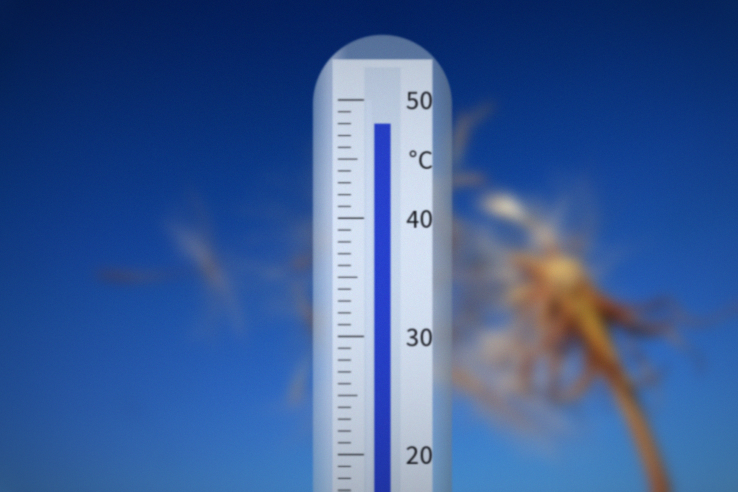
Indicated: 48°C
